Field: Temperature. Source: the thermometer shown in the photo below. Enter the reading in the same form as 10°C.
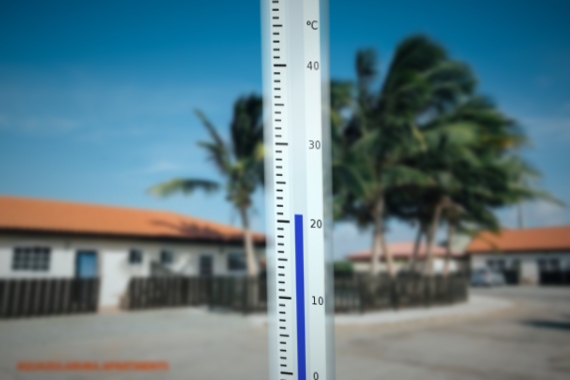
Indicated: 21°C
